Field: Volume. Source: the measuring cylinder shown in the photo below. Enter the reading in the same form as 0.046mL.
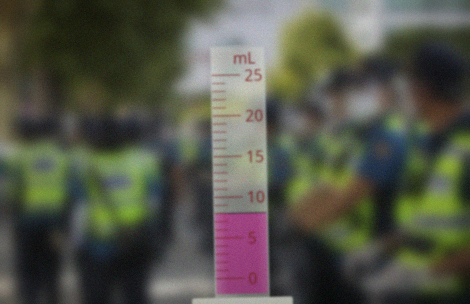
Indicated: 8mL
